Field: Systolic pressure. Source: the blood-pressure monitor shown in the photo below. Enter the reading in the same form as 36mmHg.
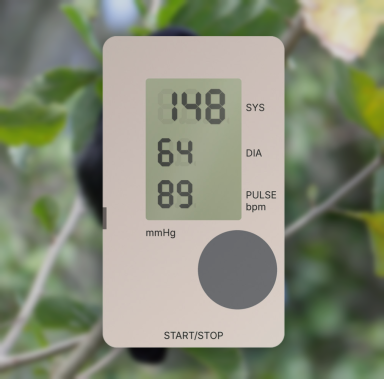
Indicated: 148mmHg
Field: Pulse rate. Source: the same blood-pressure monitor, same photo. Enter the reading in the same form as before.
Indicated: 89bpm
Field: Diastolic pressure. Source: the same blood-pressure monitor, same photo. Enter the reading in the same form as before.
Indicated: 64mmHg
